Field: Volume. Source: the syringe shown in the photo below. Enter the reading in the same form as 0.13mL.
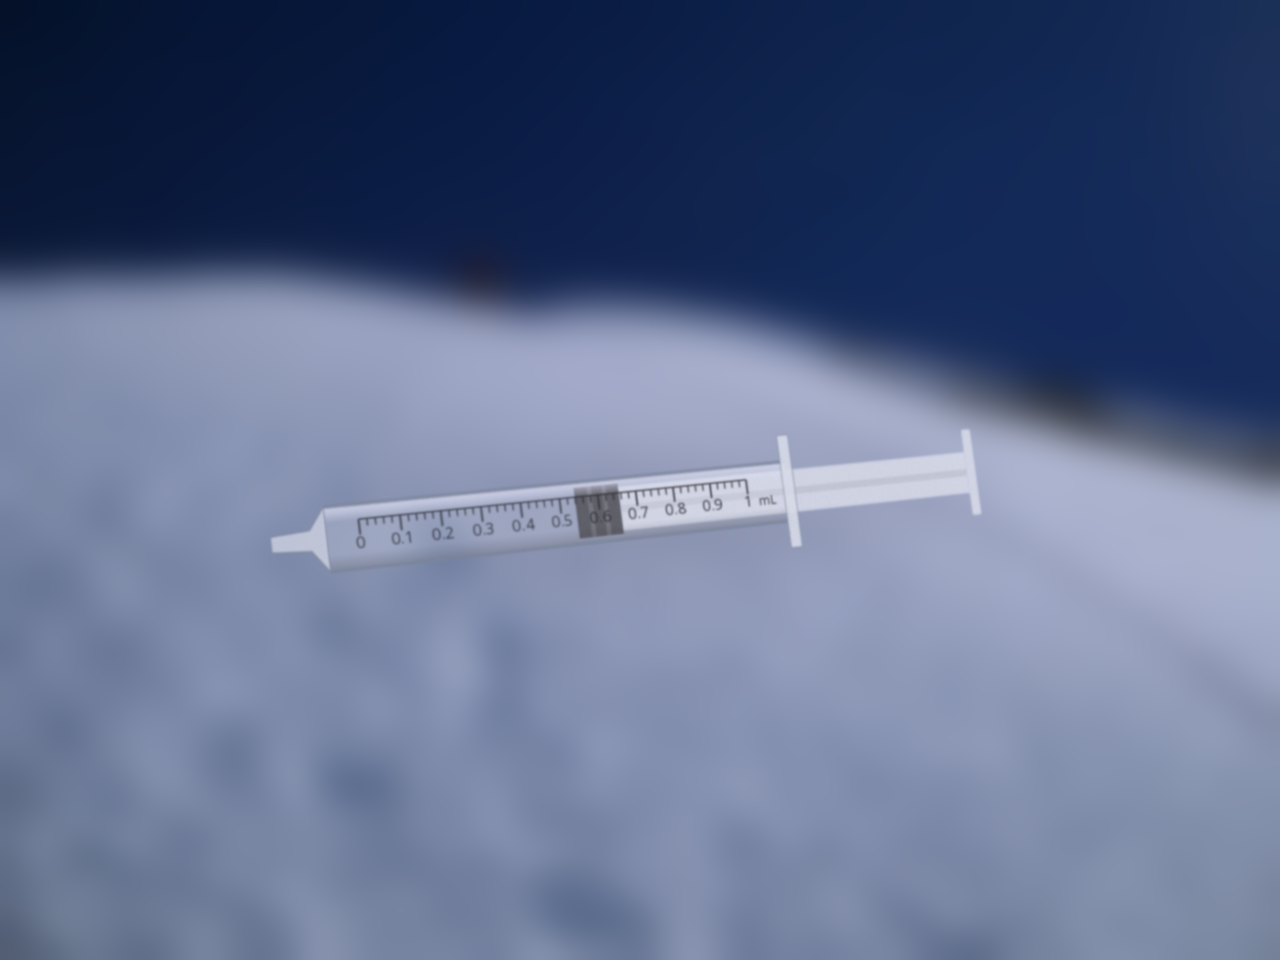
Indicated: 0.54mL
